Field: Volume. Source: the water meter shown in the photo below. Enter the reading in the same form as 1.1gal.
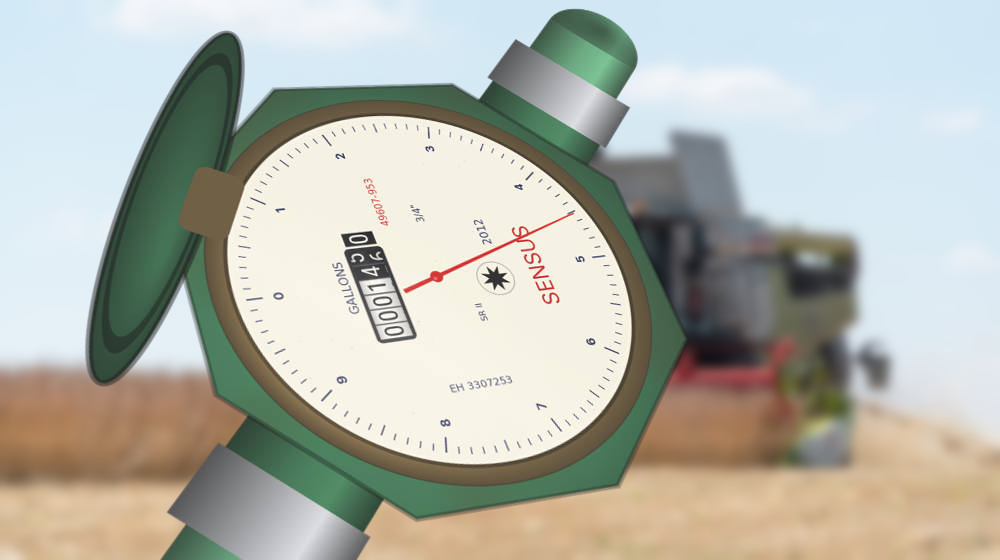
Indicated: 1454.5gal
